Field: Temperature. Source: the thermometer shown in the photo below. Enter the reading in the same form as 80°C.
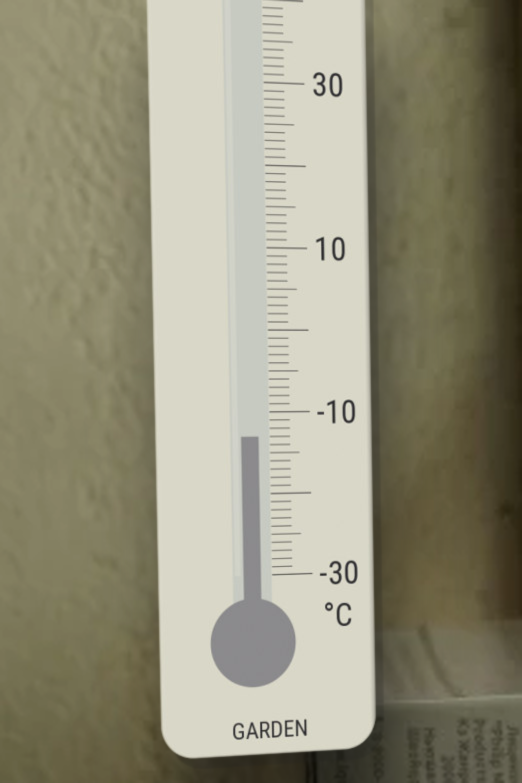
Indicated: -13°C
